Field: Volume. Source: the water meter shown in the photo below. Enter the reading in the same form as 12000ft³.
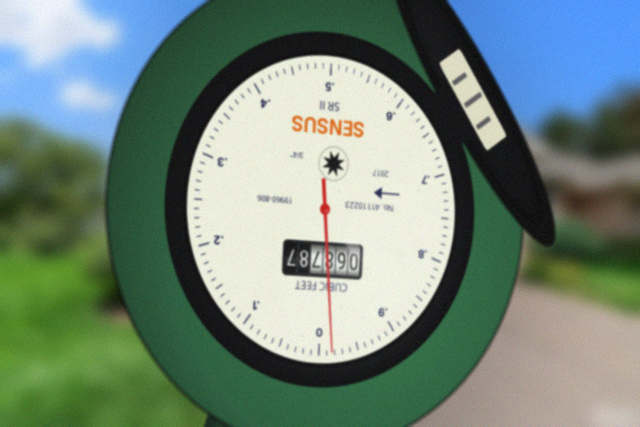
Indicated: 68786.98ft³
